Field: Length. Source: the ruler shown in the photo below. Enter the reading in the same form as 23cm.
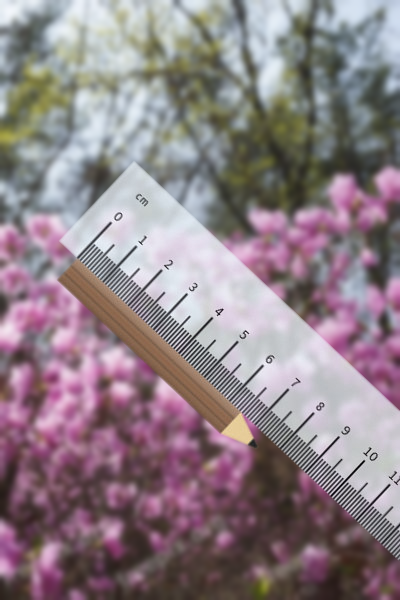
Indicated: 7.5cm
